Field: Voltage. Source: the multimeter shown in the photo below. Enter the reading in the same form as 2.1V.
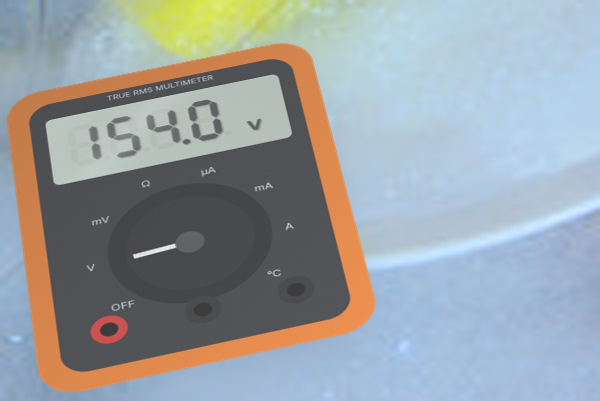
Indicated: 154.0V
